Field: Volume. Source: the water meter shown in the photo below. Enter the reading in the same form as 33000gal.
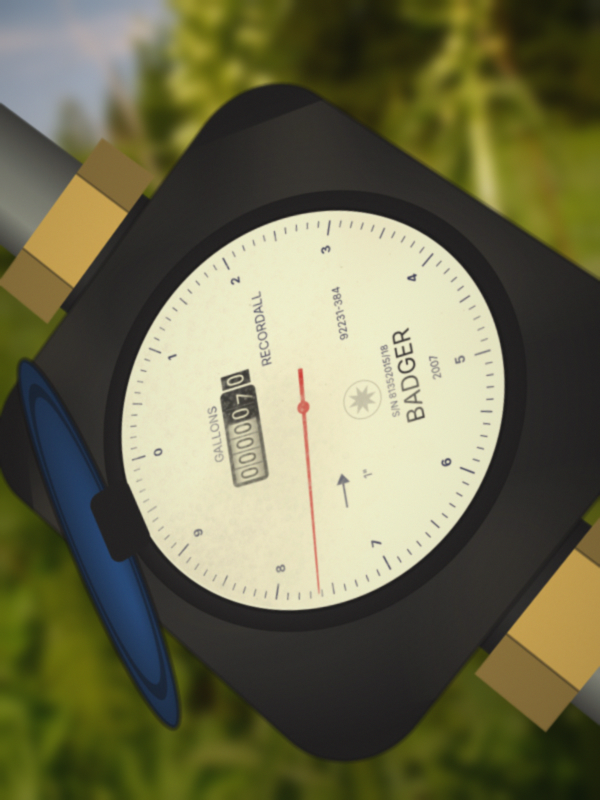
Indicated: 67.6gal
